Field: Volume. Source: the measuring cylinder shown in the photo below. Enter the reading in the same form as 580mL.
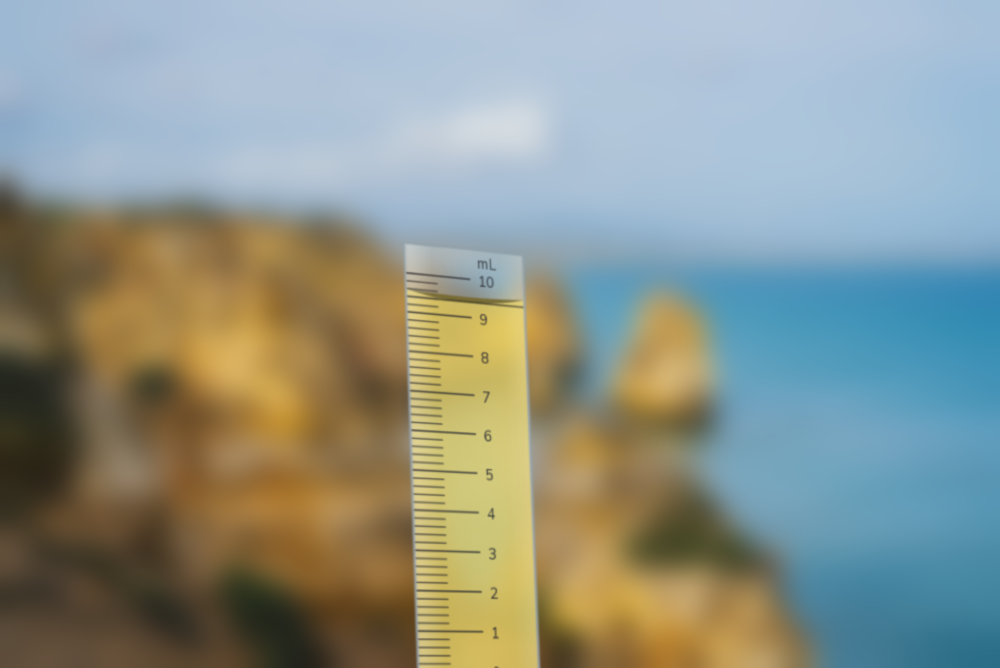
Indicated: 9.4mL
